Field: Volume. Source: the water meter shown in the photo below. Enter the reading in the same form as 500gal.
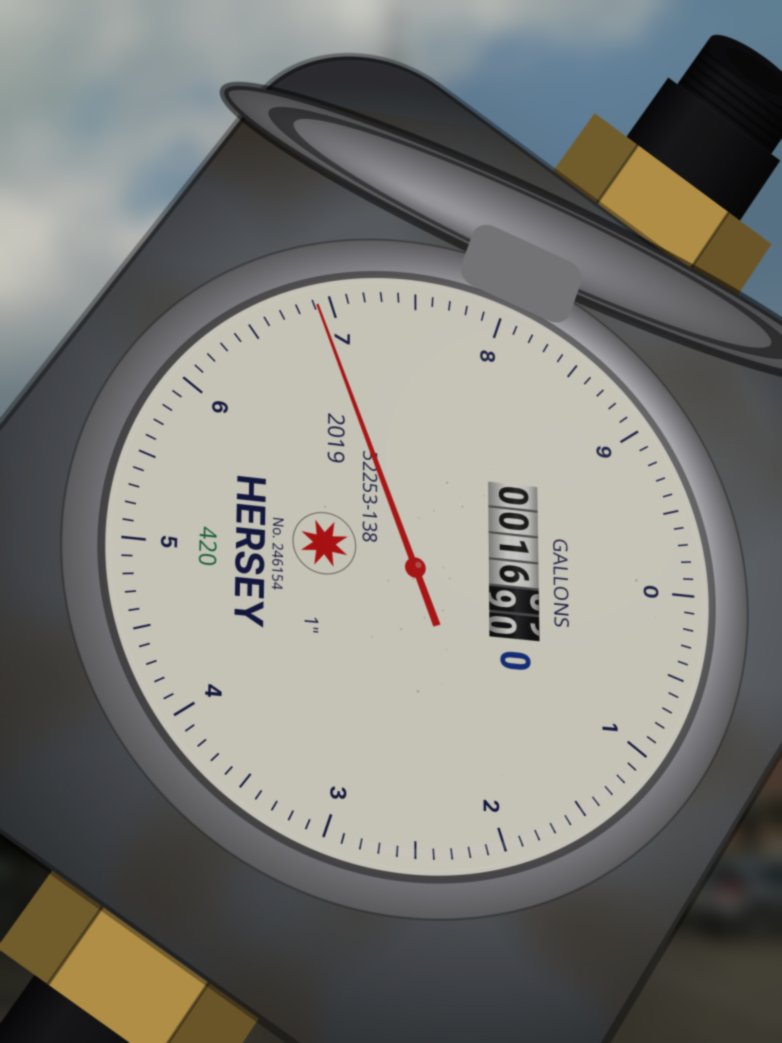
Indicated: 16896.9gal
